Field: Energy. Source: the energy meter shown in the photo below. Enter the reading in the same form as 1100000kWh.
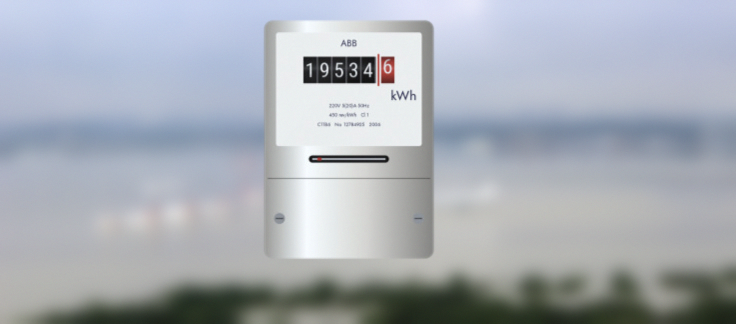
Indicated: 19534.6kWh
